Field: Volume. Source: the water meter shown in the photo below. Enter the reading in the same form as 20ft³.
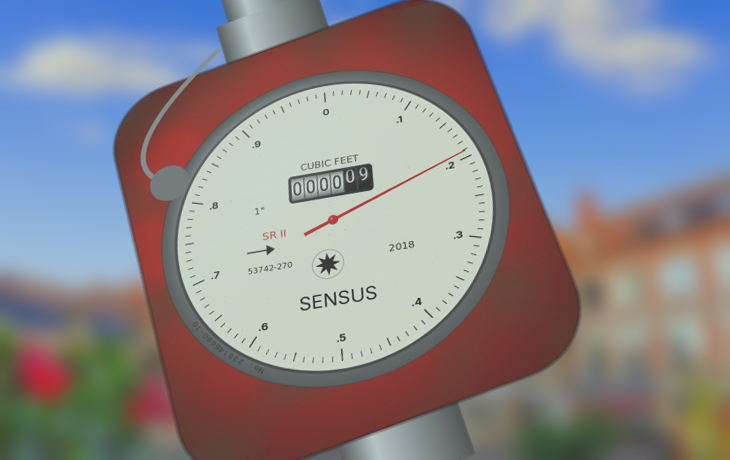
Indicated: 9.19ft³
